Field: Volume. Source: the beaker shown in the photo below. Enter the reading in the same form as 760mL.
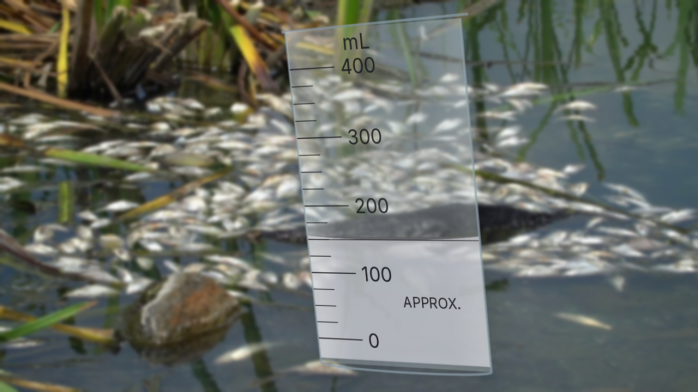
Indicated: 150mL
